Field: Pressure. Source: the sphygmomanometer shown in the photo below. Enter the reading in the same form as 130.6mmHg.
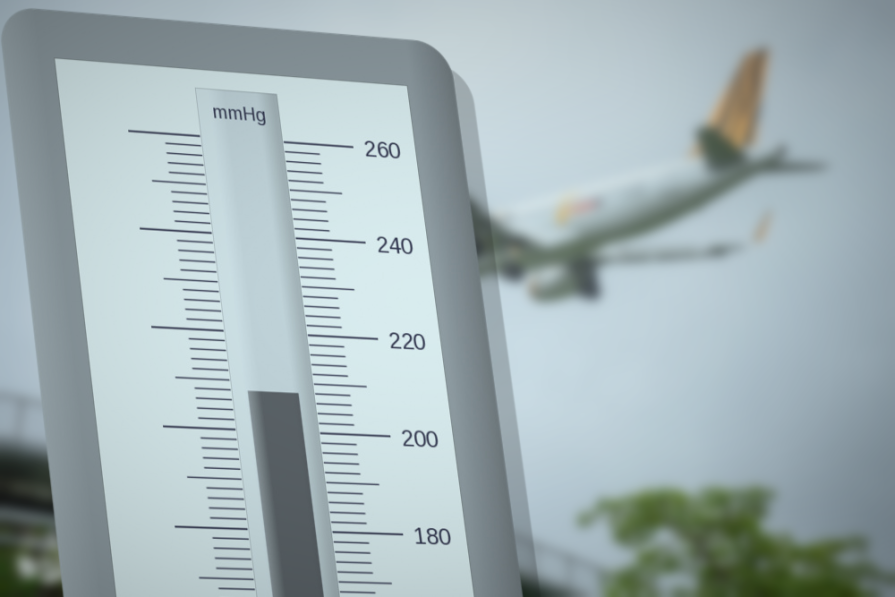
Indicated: 208mmHg
